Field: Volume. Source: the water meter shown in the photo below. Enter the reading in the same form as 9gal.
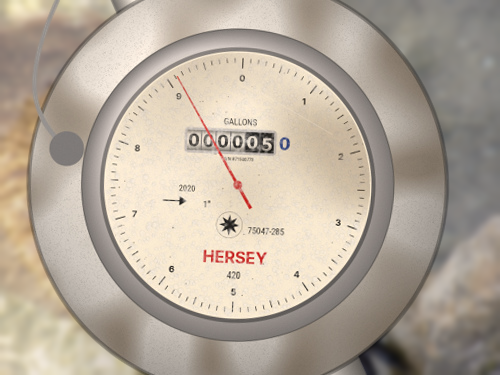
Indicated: 49.1gal
